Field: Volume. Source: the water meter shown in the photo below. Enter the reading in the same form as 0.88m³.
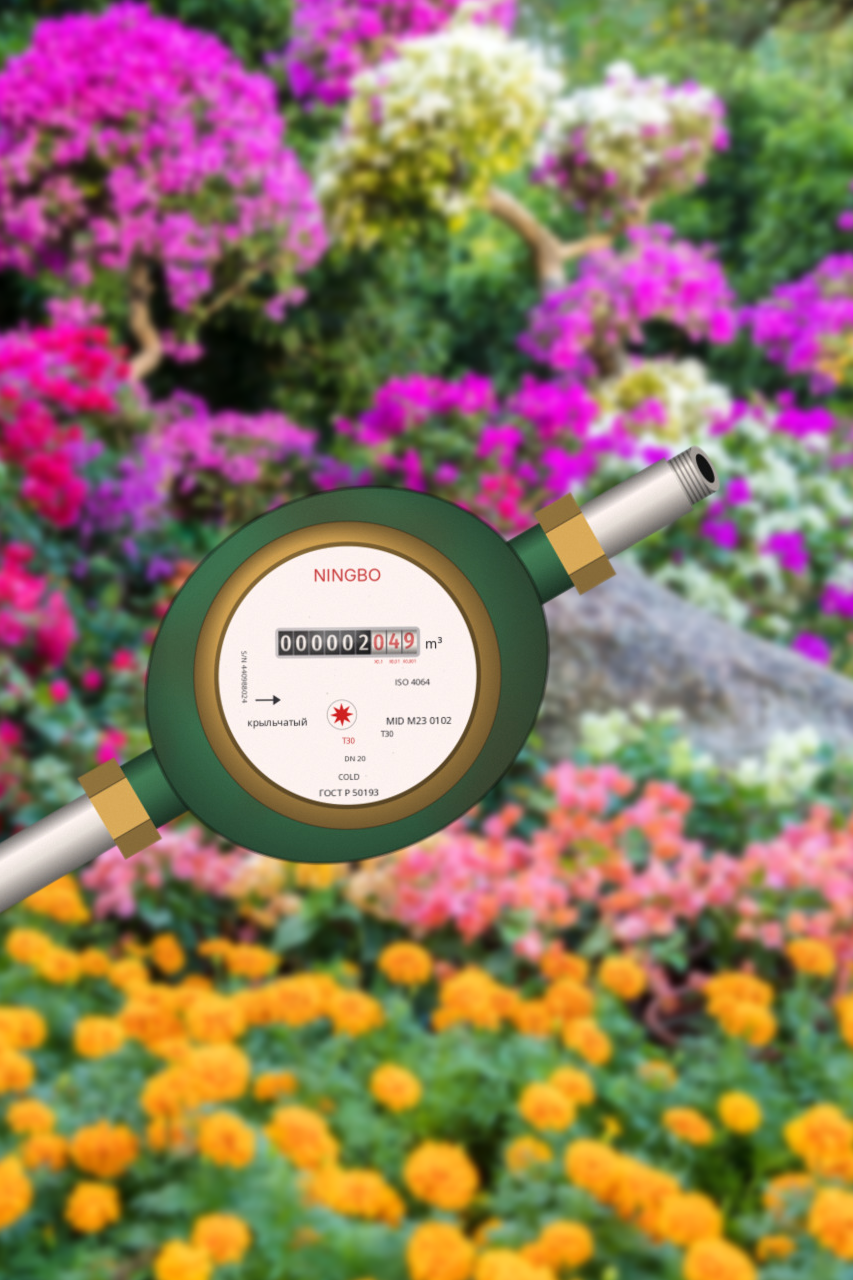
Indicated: 2.049m³
